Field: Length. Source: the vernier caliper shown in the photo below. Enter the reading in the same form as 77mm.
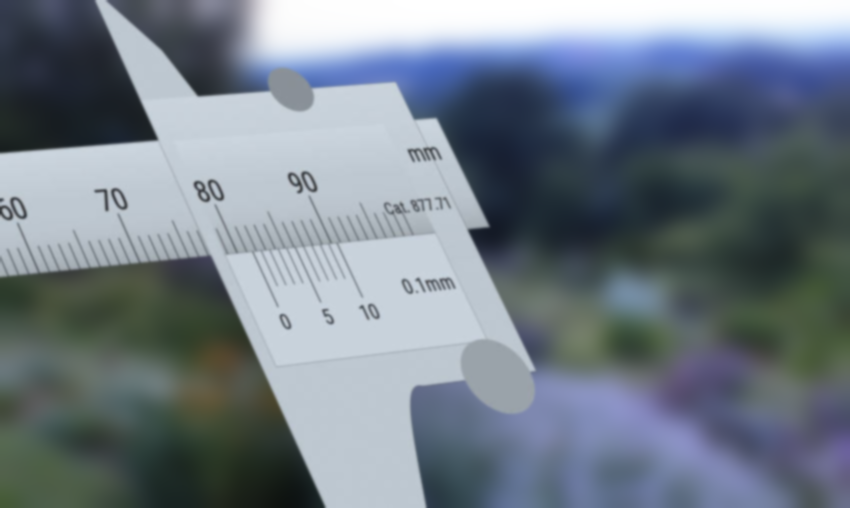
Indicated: 81.6mm
